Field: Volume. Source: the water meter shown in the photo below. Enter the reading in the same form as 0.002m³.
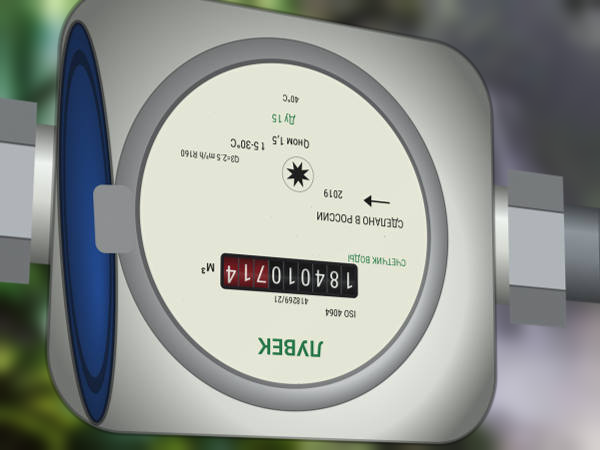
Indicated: 184010.714m³
